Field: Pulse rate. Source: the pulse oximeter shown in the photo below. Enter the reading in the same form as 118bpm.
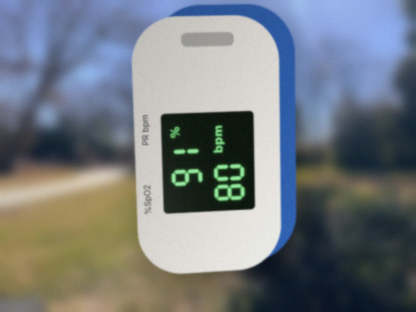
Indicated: 80bpm
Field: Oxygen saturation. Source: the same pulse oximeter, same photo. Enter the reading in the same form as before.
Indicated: 91%
